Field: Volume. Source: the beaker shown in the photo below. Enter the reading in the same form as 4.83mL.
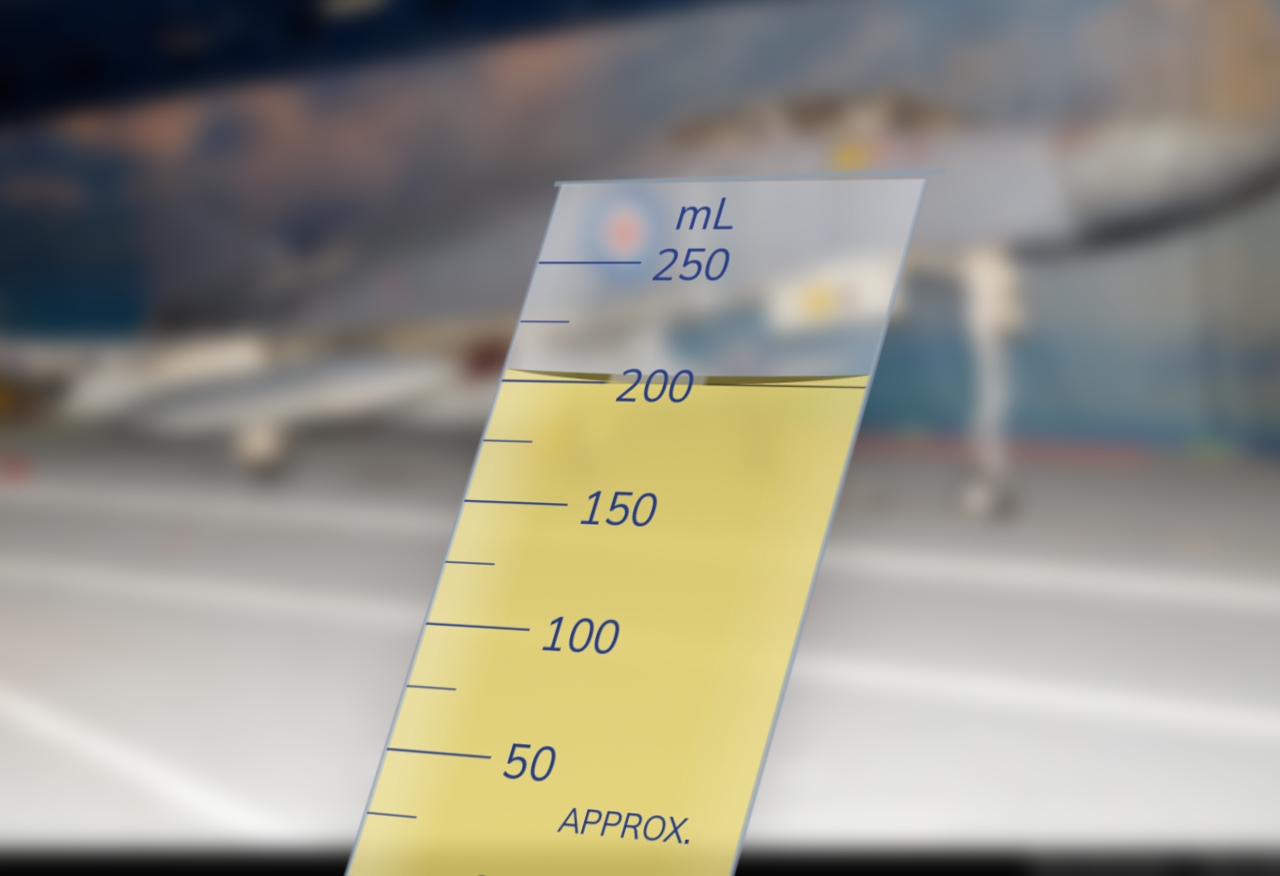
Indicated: 200mL
